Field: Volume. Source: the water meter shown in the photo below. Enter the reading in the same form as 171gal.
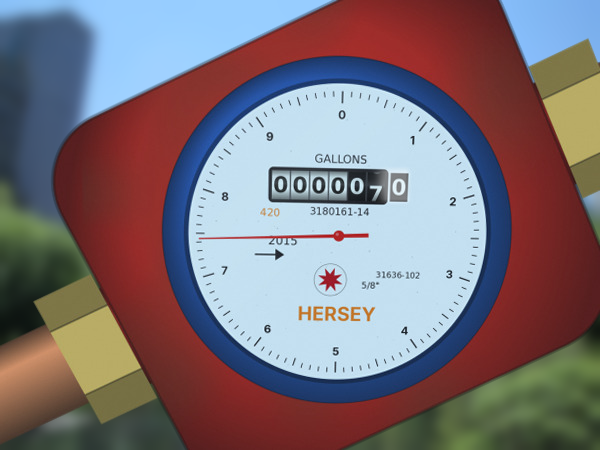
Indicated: 67.4gal
